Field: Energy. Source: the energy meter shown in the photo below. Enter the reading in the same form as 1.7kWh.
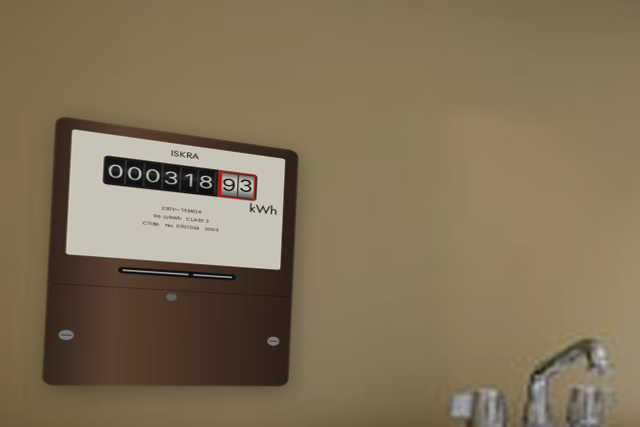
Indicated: 318.93kWh
